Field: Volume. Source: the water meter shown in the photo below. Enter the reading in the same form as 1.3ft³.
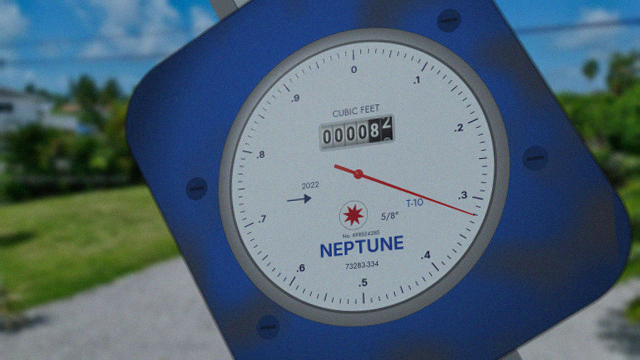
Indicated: 82.32ft³
